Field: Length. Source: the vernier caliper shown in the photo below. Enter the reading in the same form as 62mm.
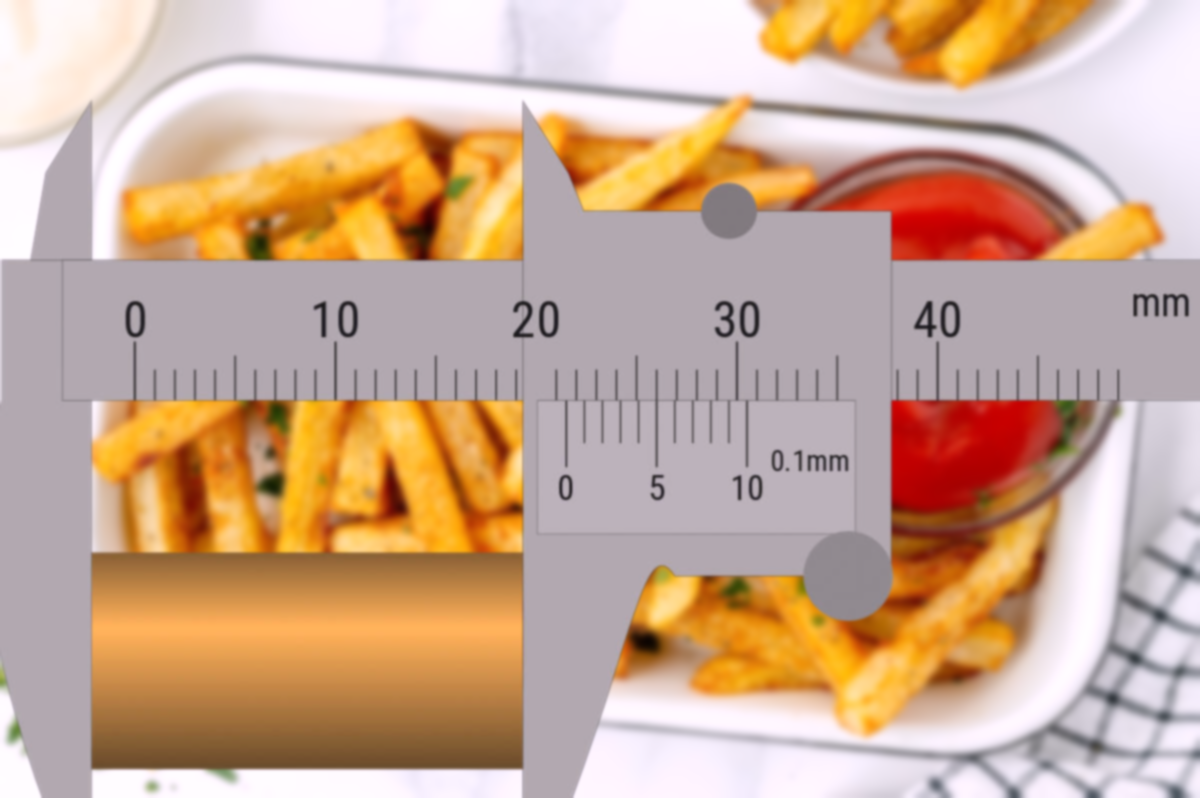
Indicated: 21.5mm
